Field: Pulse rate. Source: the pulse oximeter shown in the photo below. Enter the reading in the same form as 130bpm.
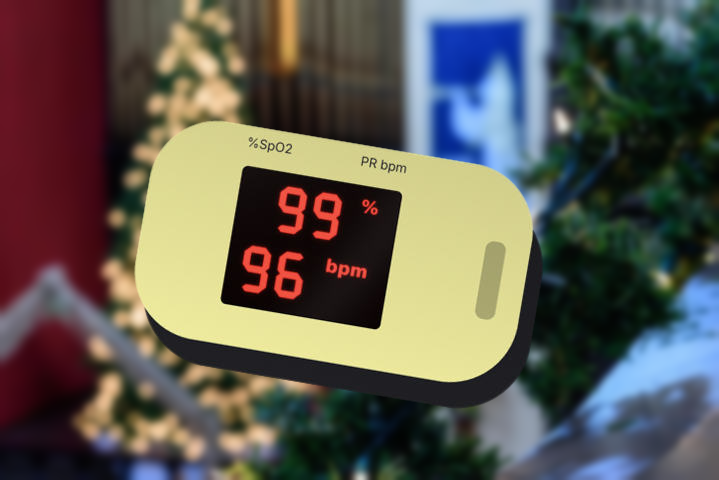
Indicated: 96bpm
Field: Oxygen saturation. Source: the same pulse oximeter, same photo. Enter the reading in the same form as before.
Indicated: 99%
